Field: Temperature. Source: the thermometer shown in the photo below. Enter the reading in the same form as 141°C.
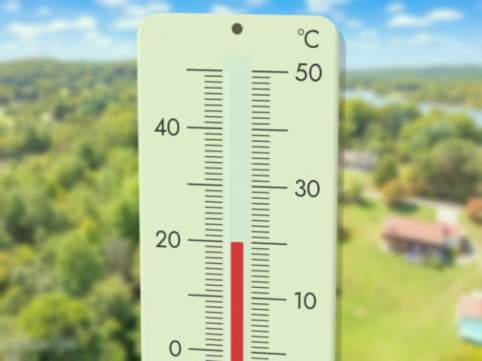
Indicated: 20°C
